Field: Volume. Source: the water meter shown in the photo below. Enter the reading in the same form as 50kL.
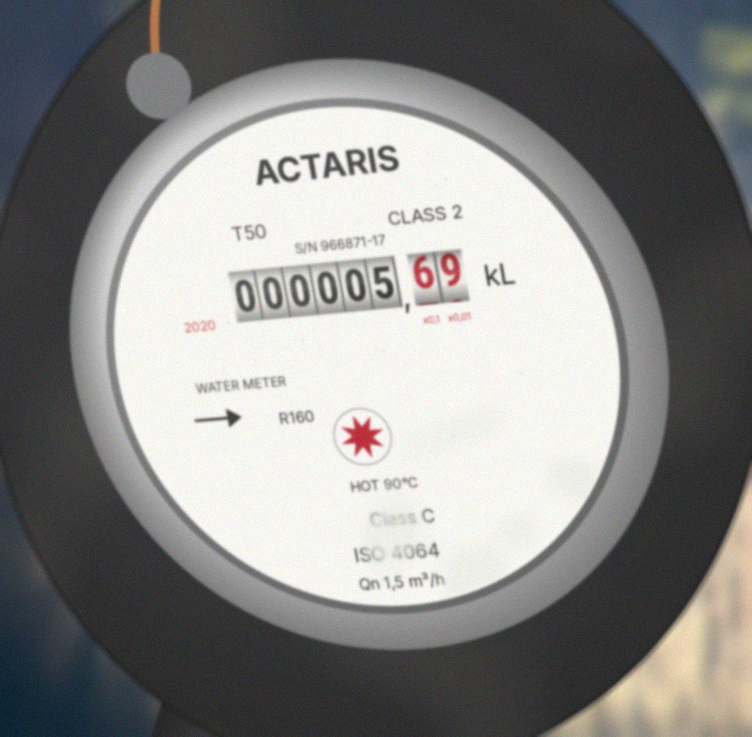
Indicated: 5.69kL
